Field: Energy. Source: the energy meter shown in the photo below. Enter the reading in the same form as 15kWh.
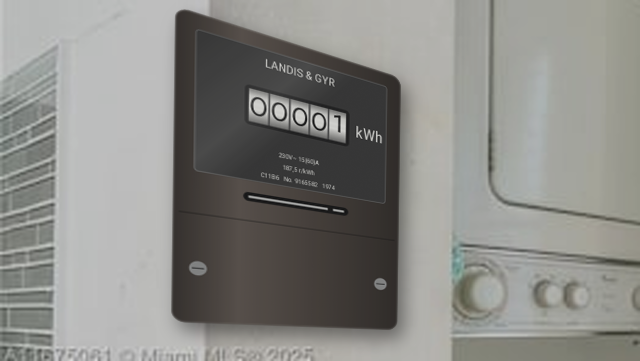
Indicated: 1kWh
